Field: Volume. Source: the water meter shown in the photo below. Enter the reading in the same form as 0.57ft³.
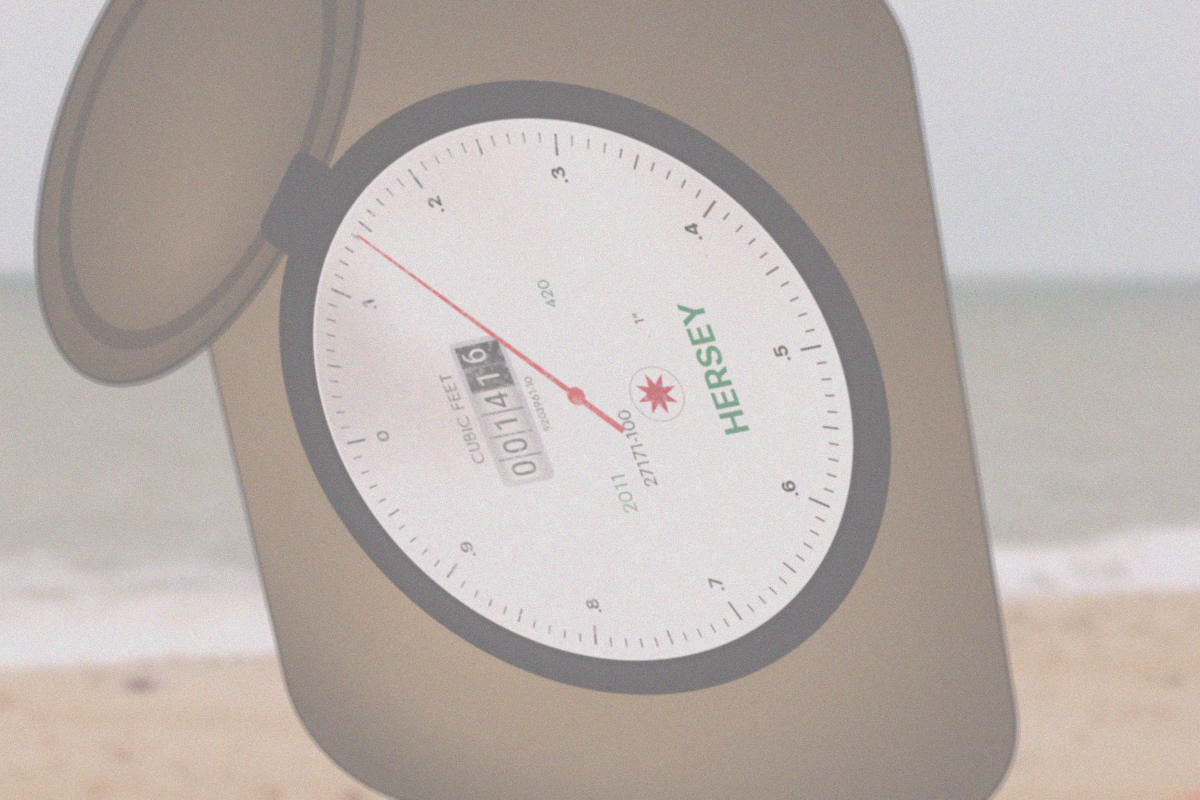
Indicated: 1416.14ft³
